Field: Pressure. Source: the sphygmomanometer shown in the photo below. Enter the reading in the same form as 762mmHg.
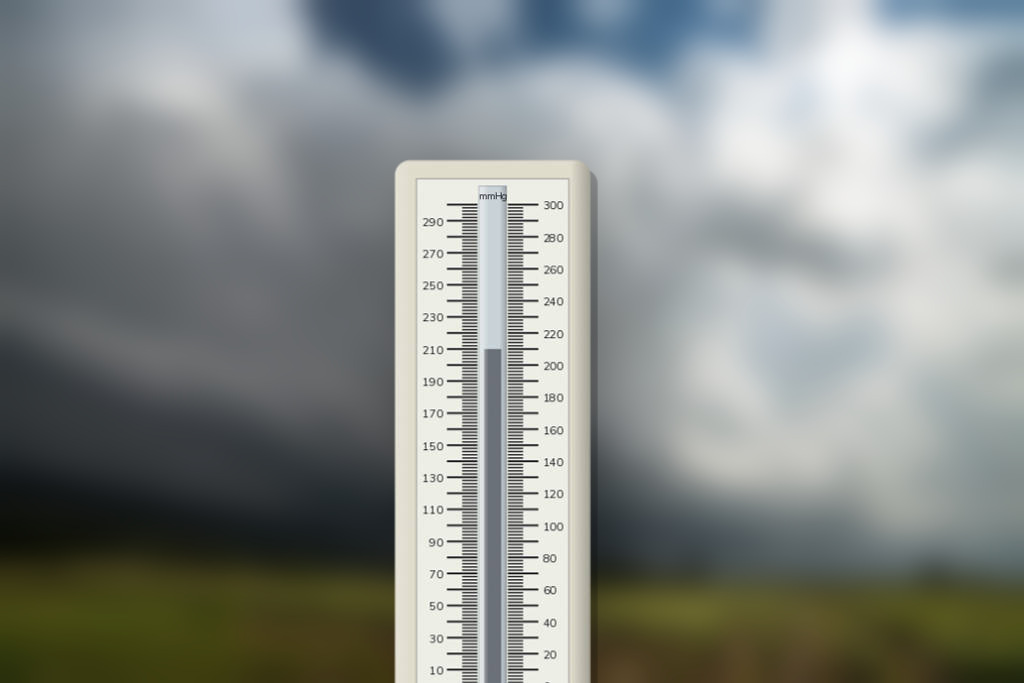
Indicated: 210mmHg
